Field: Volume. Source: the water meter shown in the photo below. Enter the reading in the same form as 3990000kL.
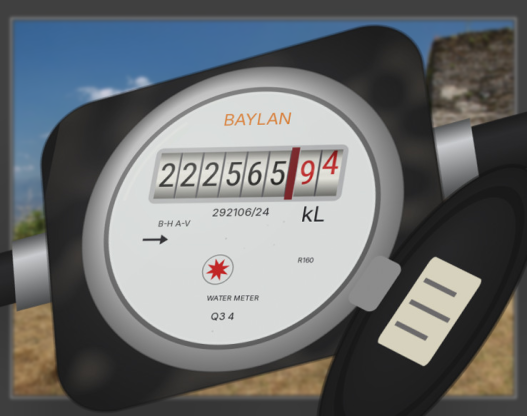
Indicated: 222565.94kL
